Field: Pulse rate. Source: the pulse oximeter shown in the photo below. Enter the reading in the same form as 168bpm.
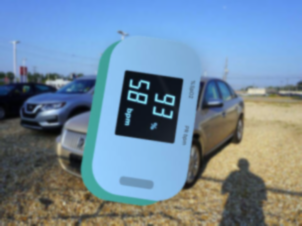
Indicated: 58bpm
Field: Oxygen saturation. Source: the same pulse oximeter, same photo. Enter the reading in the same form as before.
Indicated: 93%
